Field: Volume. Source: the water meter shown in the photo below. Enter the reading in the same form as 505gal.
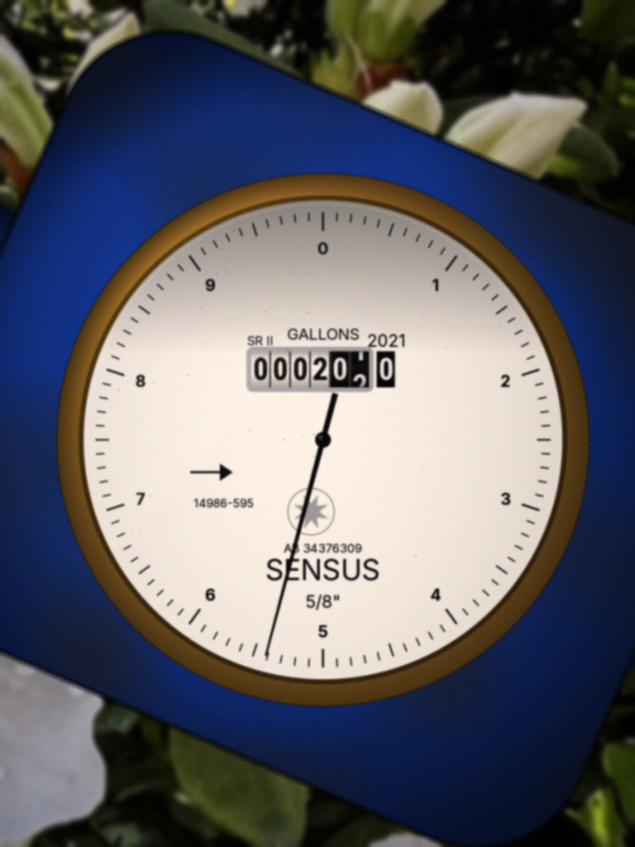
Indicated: 2015.4gal
